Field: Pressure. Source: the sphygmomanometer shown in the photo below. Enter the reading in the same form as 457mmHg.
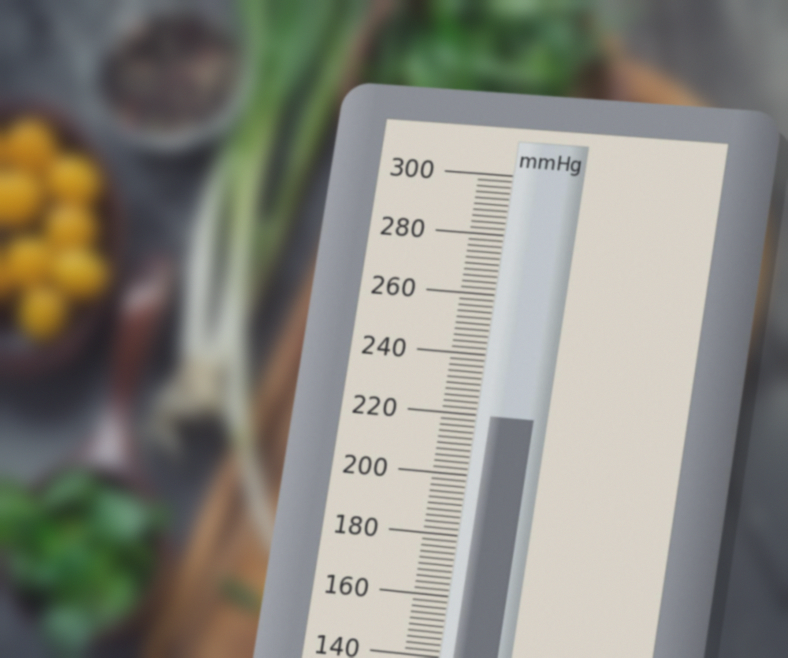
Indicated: 220mmHg
